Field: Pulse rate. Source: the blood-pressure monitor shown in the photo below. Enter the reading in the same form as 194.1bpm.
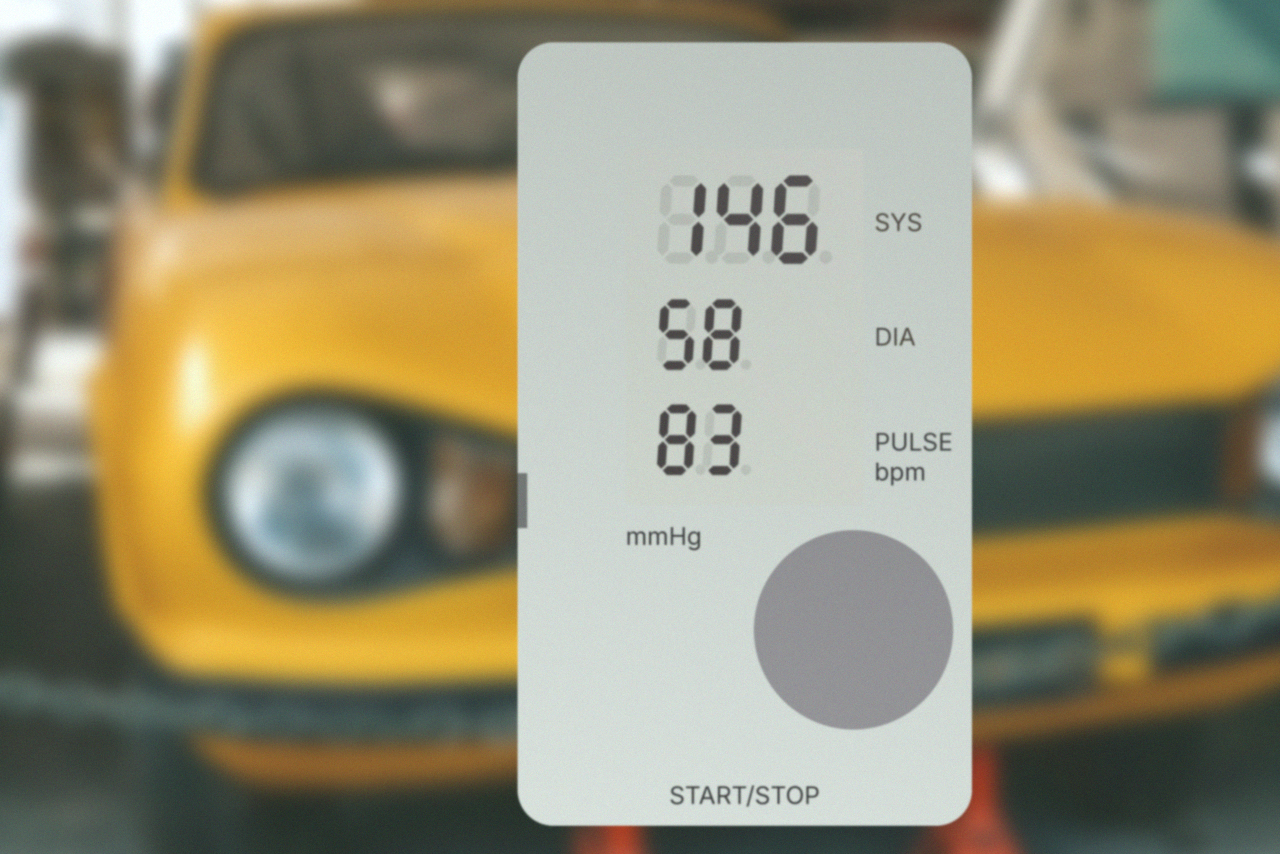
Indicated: 83bpm
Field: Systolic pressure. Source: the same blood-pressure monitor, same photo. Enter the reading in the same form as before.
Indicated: 146mmHg
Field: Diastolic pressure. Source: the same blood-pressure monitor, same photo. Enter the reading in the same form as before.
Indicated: 58mmHg
